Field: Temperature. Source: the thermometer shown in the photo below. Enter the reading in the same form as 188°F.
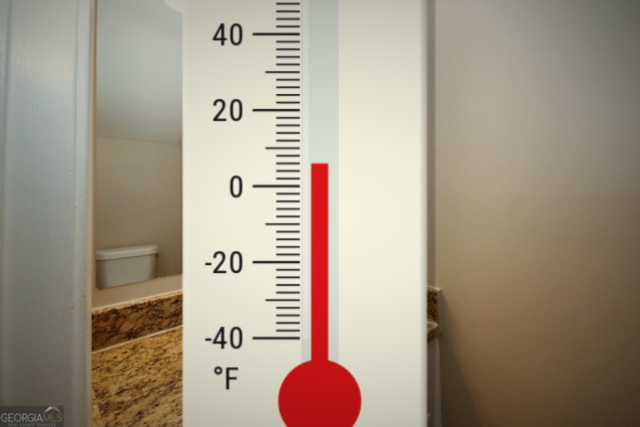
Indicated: 6°F
